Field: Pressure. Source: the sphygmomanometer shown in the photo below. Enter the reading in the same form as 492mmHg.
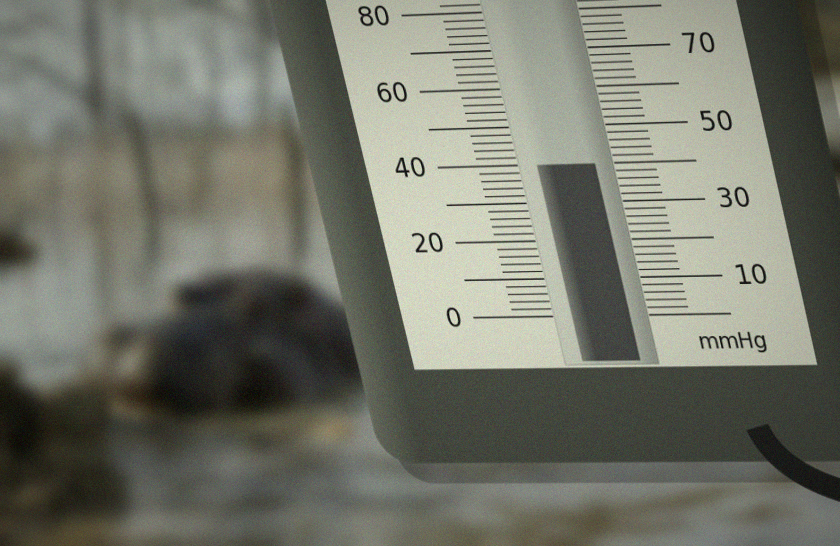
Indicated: 40mmHg
